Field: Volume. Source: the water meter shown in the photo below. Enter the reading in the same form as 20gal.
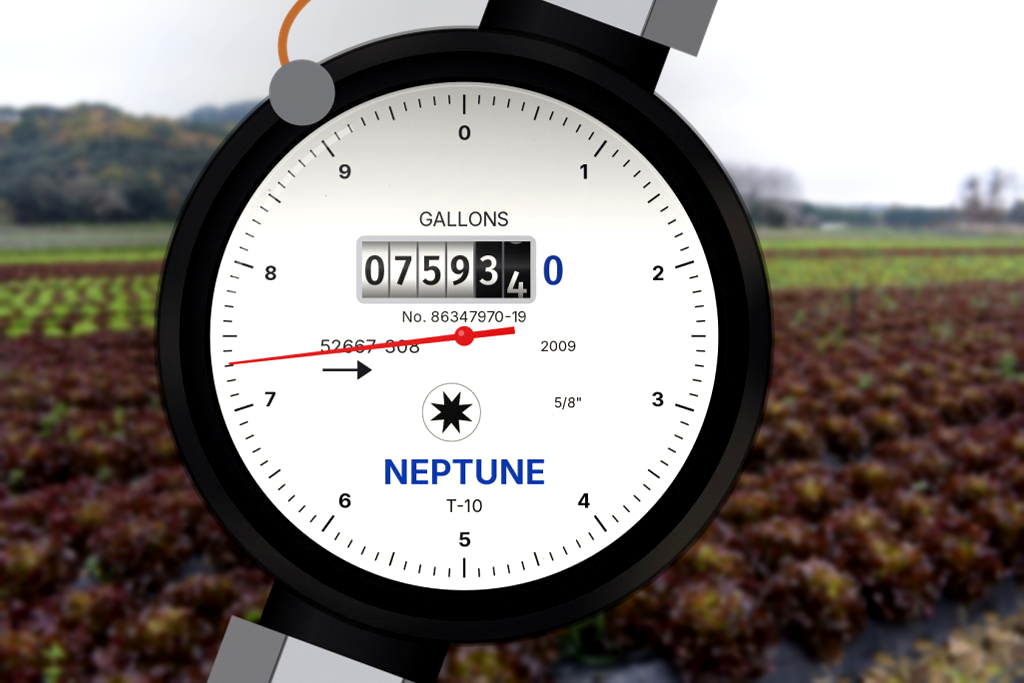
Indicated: 759337.3gal
